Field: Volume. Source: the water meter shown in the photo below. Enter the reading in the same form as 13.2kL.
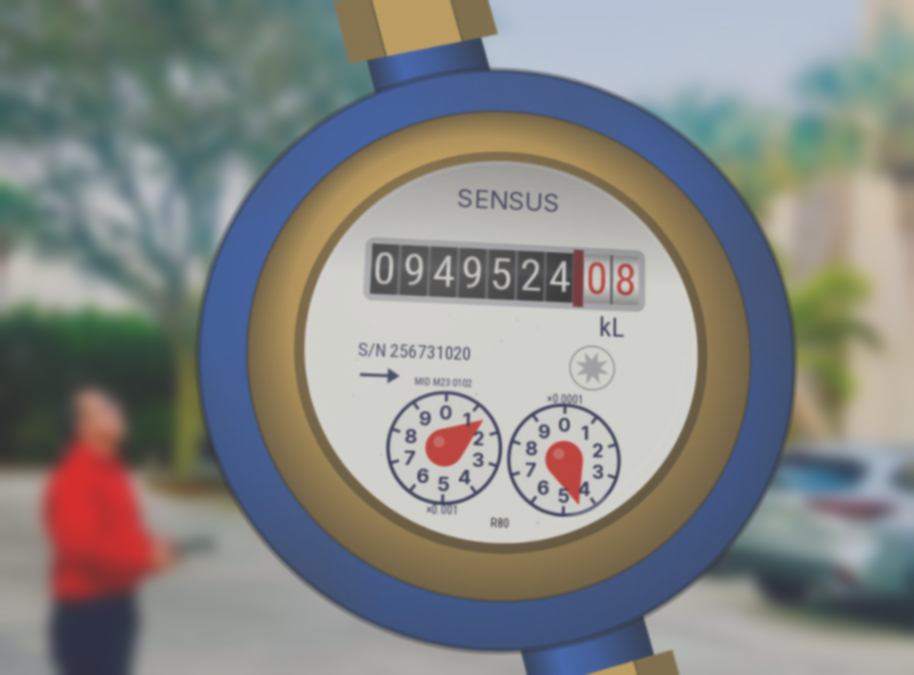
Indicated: 949524.0814kL
